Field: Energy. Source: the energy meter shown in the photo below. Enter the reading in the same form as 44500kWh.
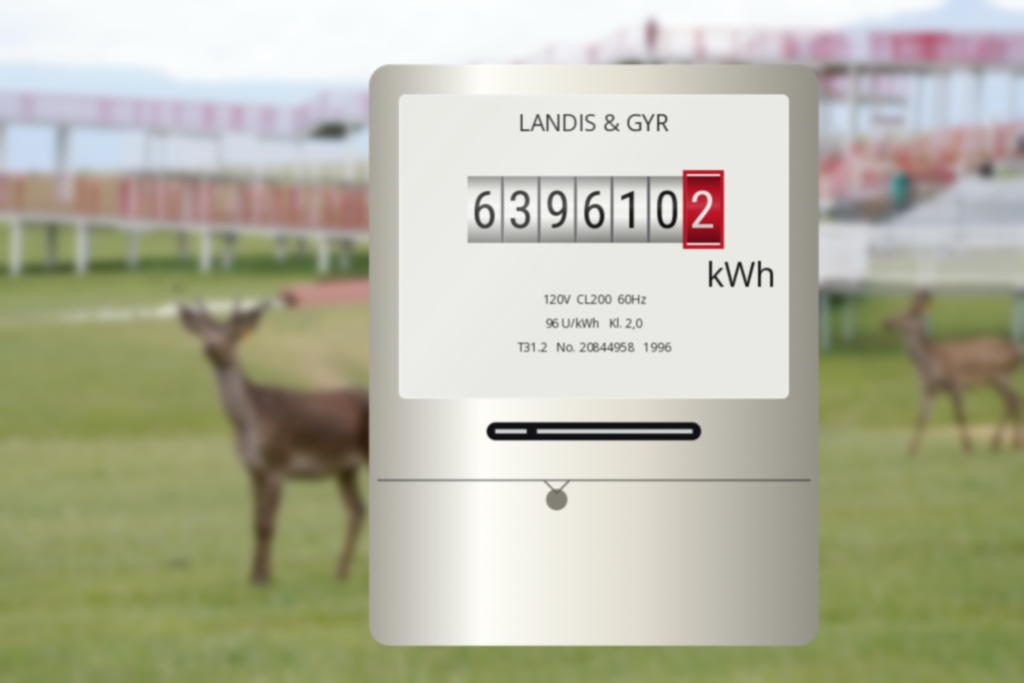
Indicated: 639610.2kWh
